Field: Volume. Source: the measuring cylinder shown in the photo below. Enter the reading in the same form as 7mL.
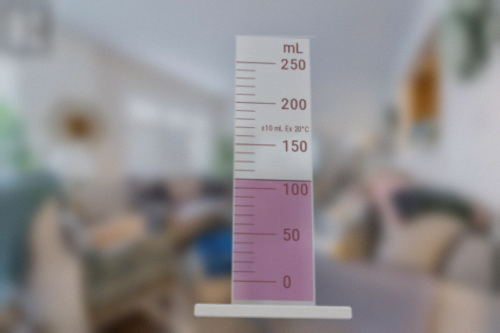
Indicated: 110mL
